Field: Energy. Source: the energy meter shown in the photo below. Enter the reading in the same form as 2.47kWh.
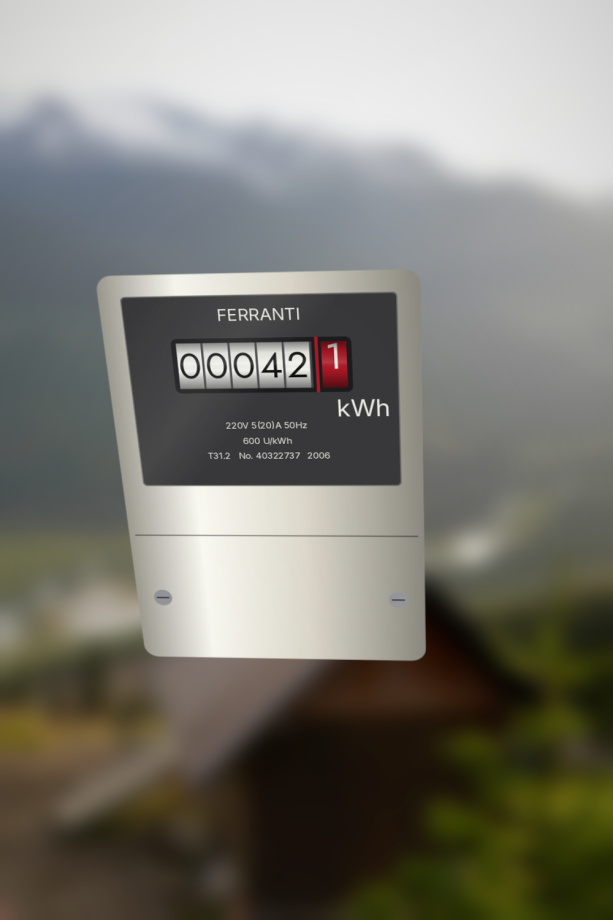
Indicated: 42.1kWh
